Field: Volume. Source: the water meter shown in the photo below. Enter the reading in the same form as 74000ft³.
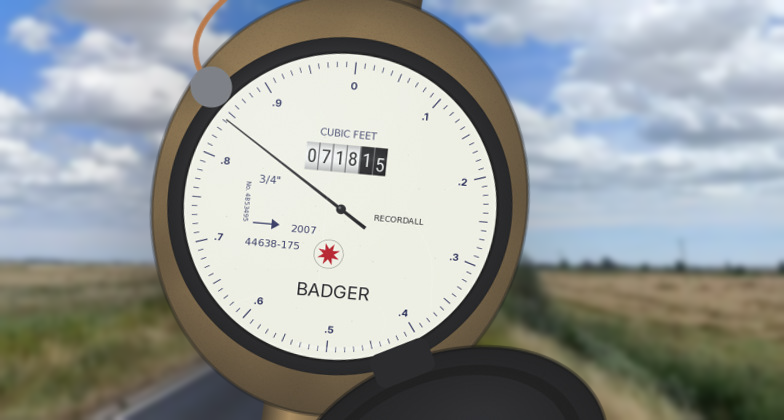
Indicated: 71814.84ft³
